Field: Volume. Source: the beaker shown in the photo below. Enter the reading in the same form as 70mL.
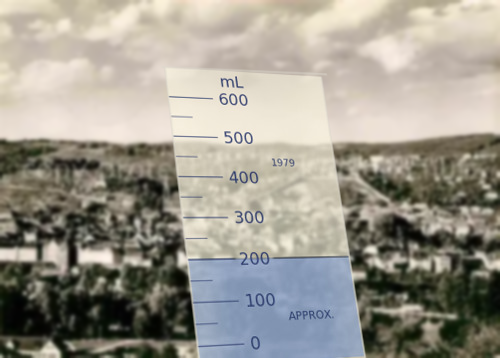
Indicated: 200mL
